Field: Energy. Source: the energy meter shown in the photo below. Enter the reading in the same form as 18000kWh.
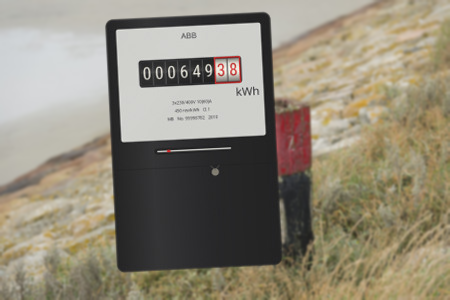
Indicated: 649.38kWh
